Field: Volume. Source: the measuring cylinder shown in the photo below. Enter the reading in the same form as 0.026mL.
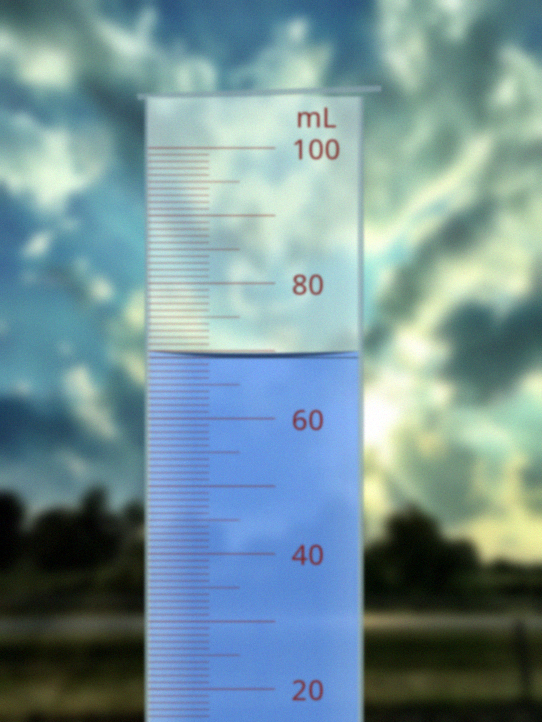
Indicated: 69mL
